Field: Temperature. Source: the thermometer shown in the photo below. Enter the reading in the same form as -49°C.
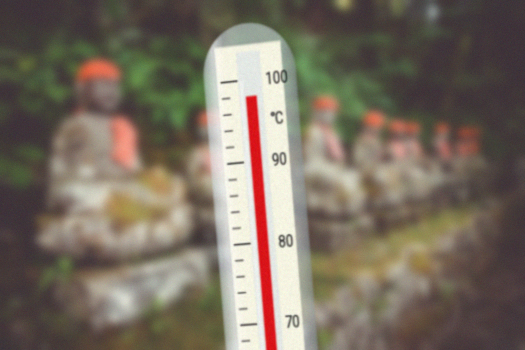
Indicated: 98°C
